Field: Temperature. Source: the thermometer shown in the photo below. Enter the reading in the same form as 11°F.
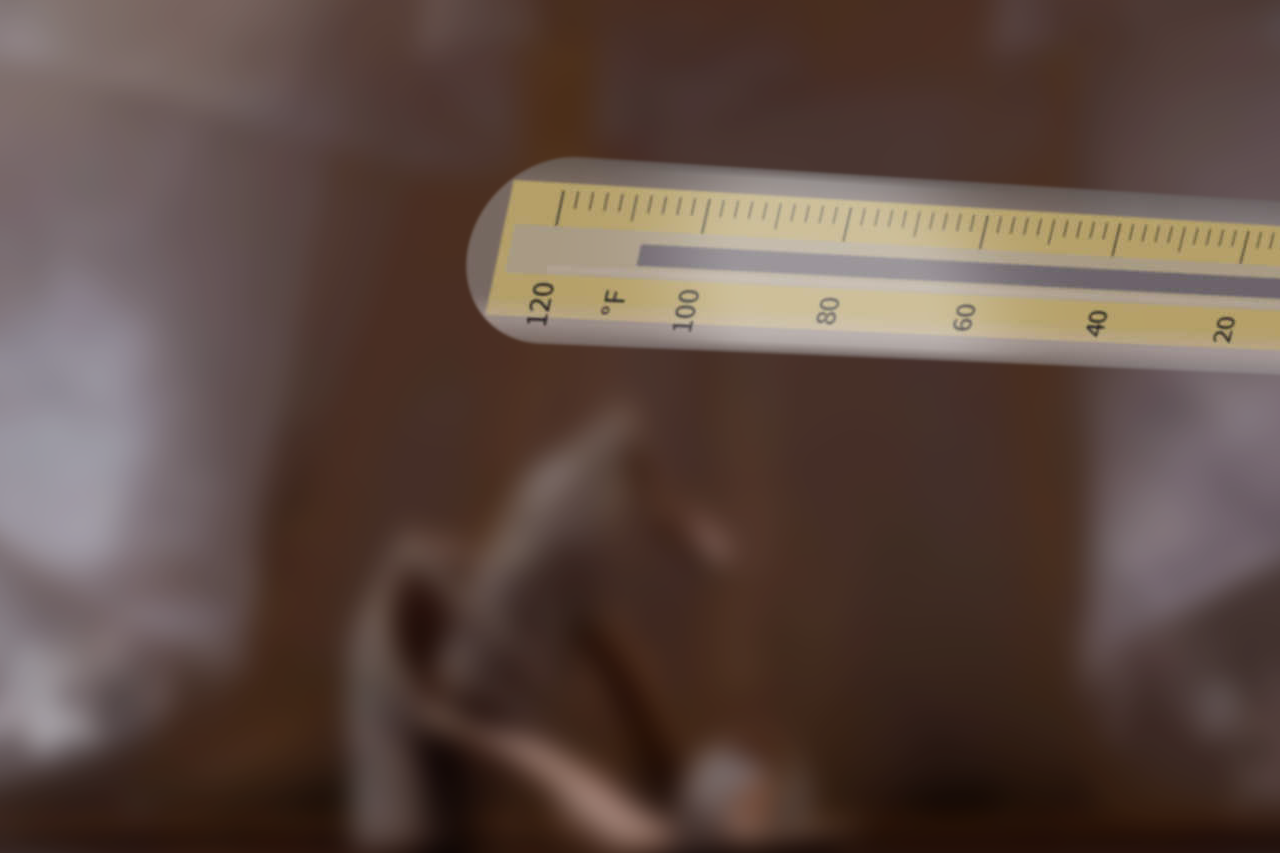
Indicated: 108°F
